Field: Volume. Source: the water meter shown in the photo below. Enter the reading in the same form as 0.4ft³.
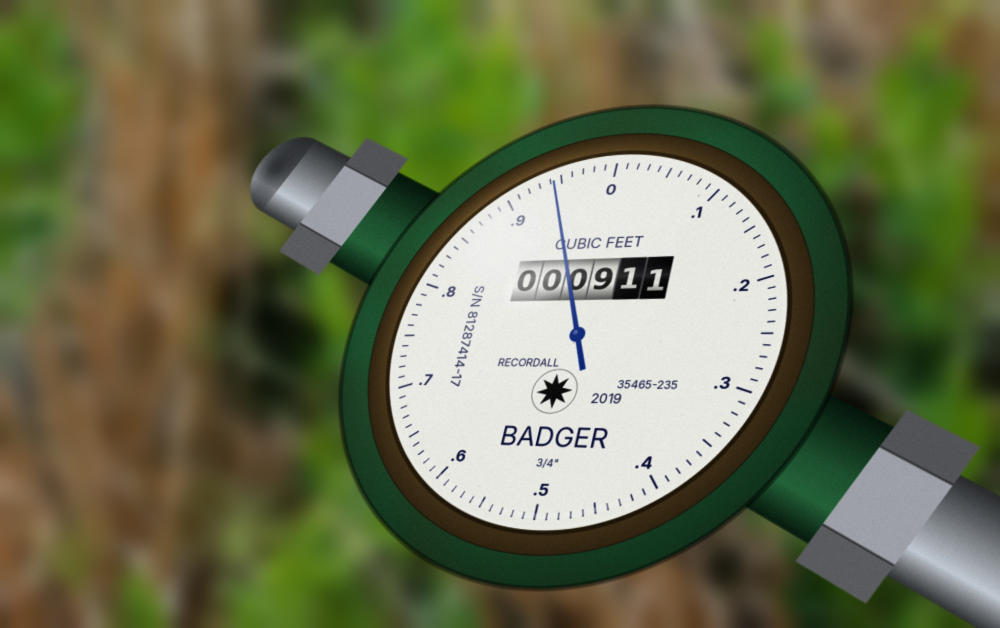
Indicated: 910.94ft³
